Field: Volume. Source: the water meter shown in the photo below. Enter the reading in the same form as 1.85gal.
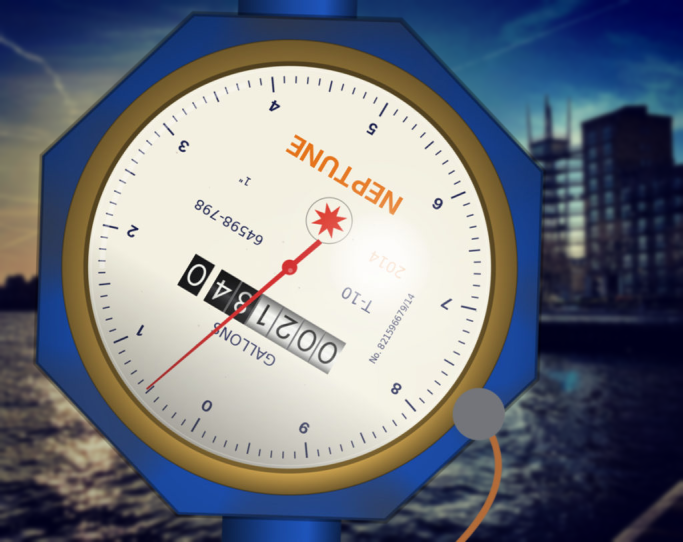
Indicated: 21840.5gal
